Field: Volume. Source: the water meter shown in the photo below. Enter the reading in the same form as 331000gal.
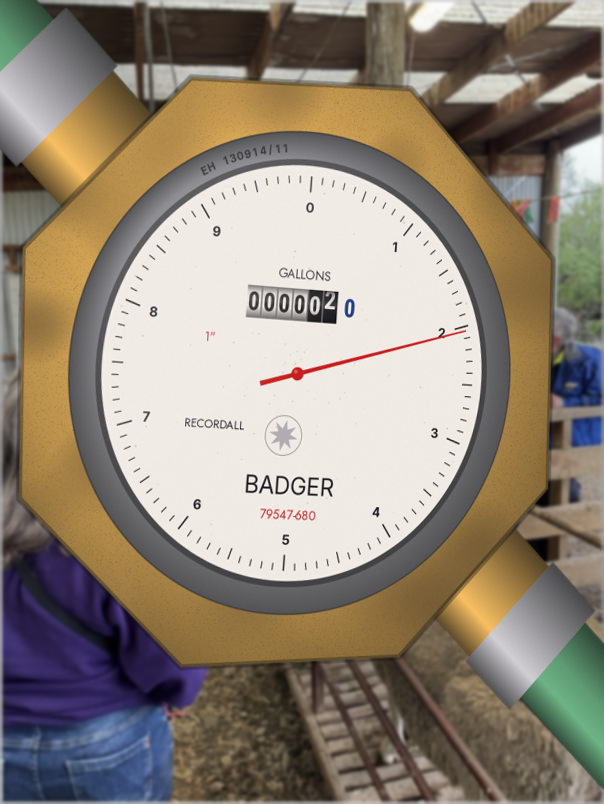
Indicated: 22.0gal
